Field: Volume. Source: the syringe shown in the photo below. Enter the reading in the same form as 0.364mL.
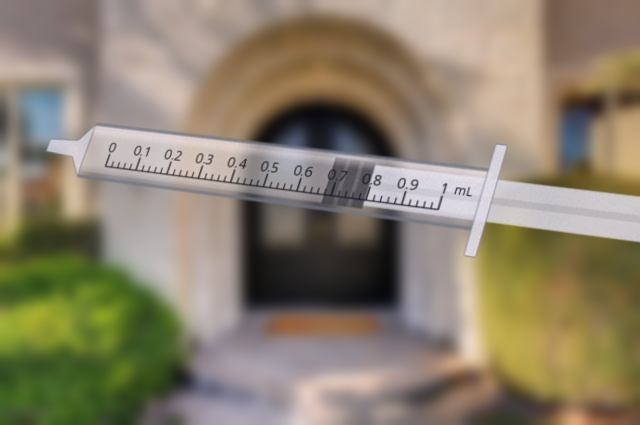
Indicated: 0.68mL
